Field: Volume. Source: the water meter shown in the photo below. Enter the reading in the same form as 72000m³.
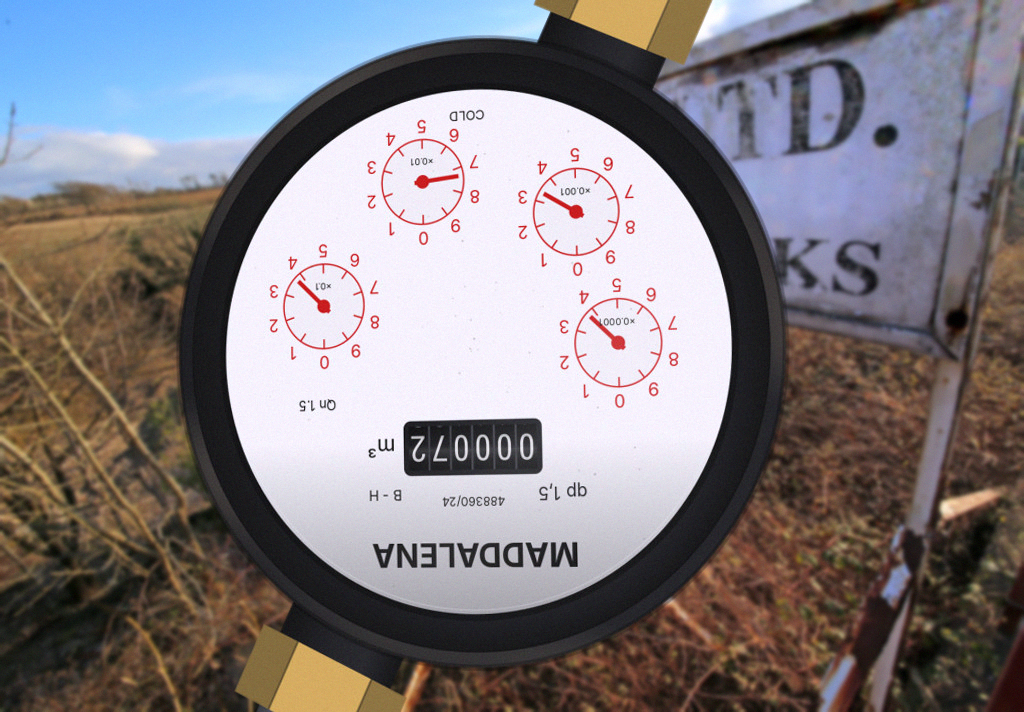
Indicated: 72.3733m³
